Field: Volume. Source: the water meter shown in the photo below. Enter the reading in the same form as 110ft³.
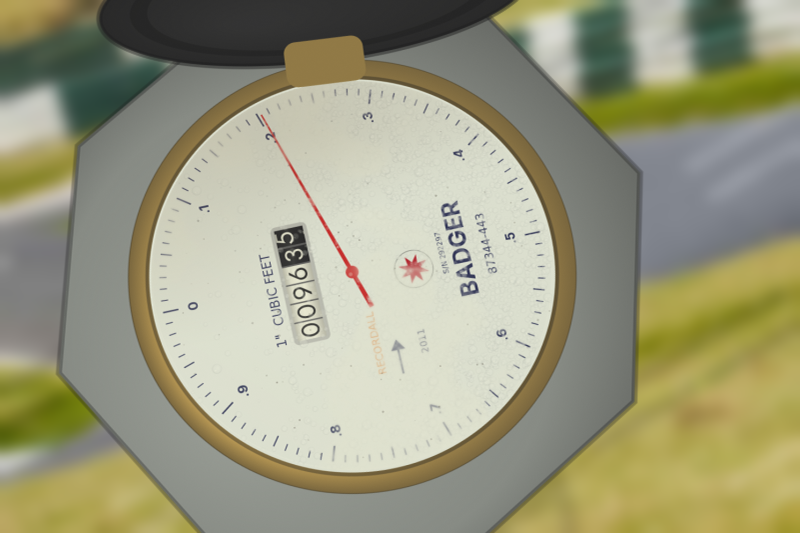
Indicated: 9635.20ft³
